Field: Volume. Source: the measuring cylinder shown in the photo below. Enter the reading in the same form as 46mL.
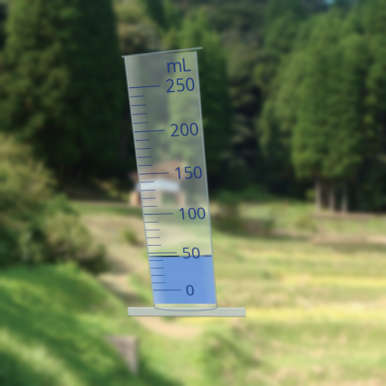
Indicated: 45mL
